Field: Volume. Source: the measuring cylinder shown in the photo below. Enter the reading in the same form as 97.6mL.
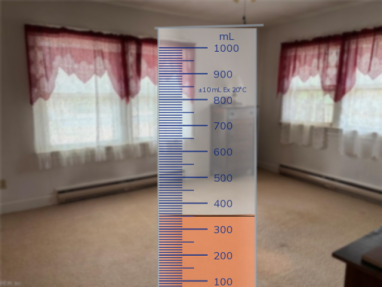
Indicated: 350mL
